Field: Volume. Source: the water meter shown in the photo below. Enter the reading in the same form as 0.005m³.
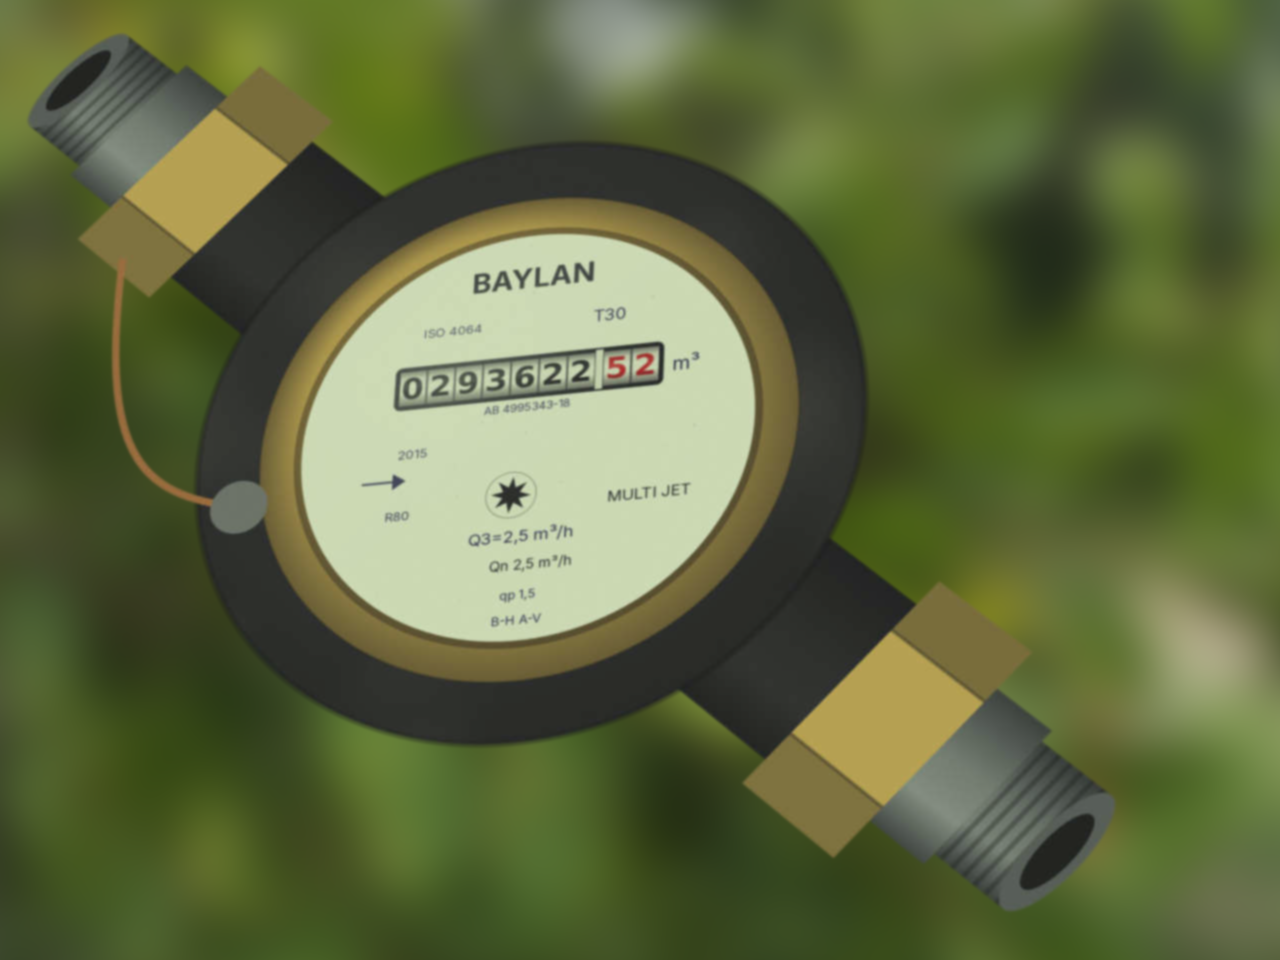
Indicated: 293622.52m³
